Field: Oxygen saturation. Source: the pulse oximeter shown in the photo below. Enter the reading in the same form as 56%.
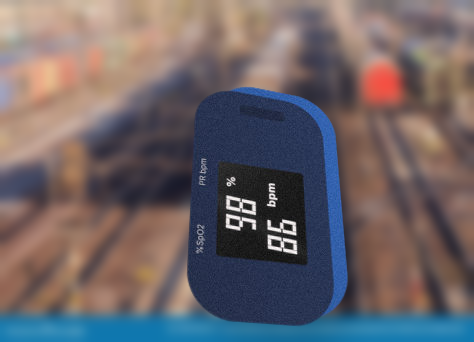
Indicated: 98%
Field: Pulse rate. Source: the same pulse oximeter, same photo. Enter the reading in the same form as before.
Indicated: 86bpm
